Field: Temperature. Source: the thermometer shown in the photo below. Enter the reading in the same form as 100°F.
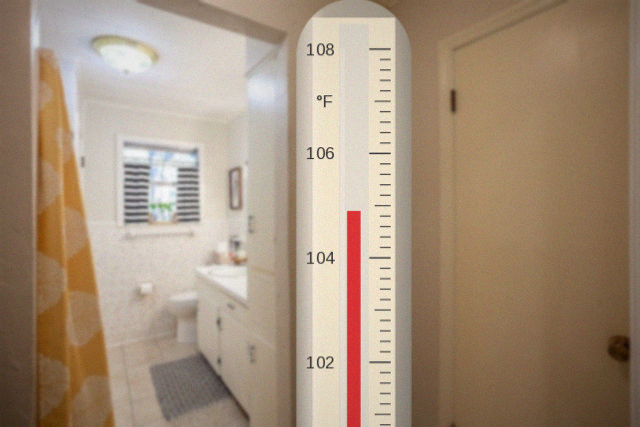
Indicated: 104.9°F
